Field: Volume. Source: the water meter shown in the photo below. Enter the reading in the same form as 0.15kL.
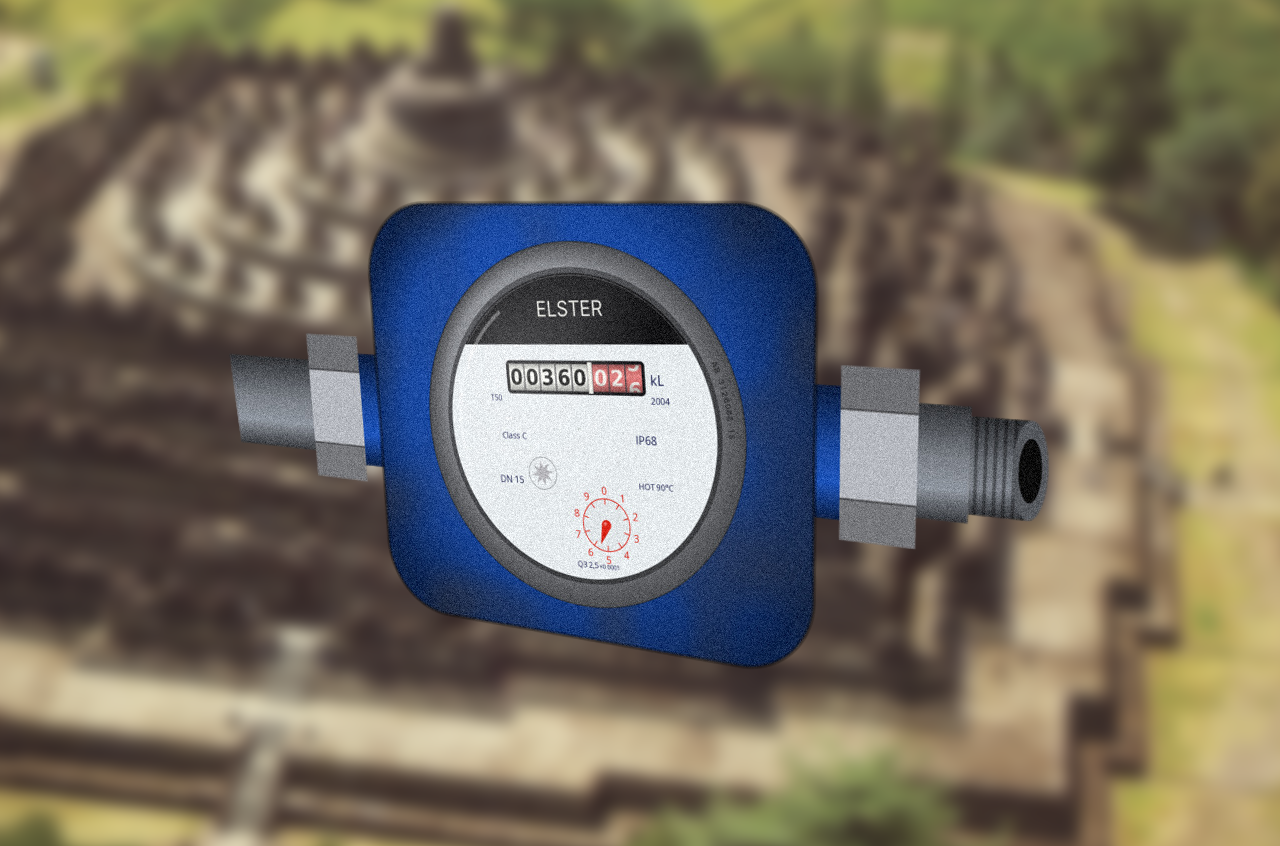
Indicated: 360.0255kL
